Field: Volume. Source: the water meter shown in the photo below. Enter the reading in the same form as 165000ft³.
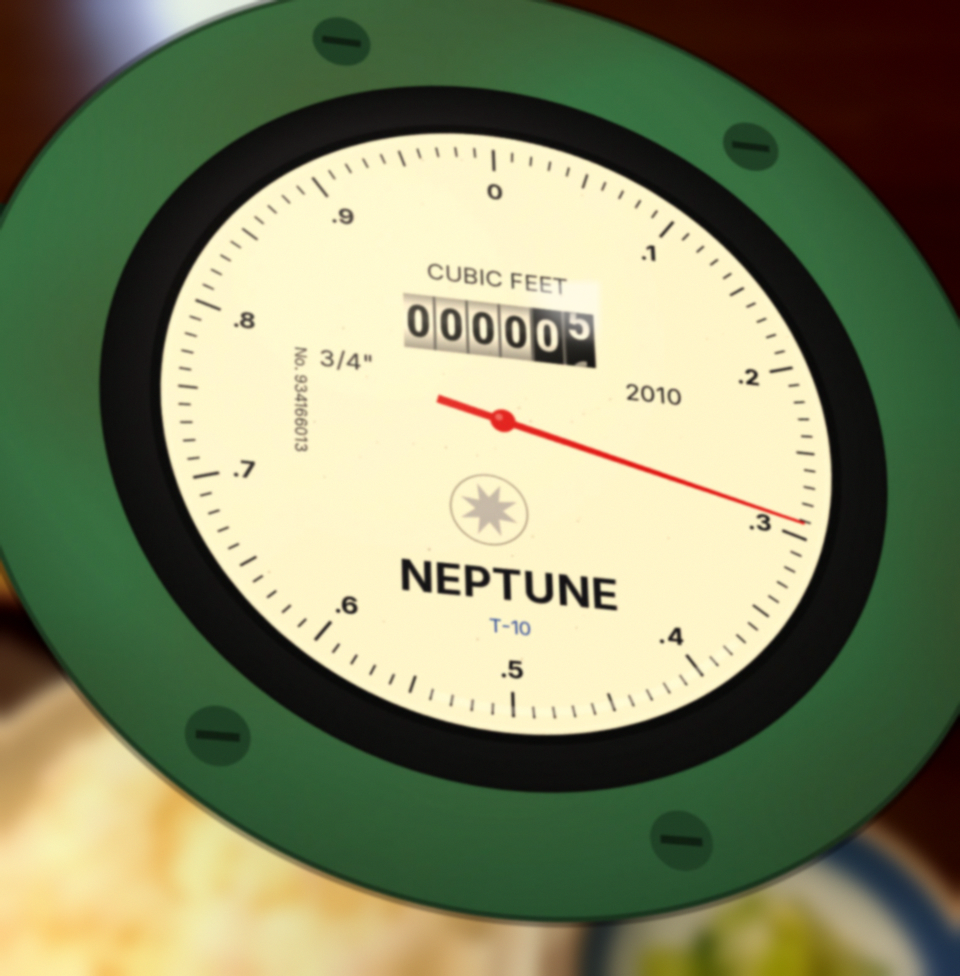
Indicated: 5.29ft³
